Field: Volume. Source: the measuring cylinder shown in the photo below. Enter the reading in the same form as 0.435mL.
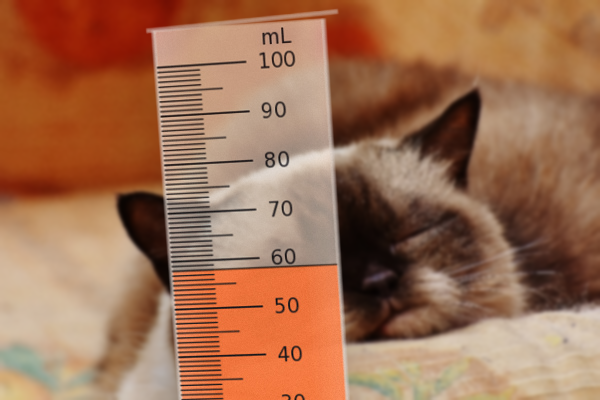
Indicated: 58mL
